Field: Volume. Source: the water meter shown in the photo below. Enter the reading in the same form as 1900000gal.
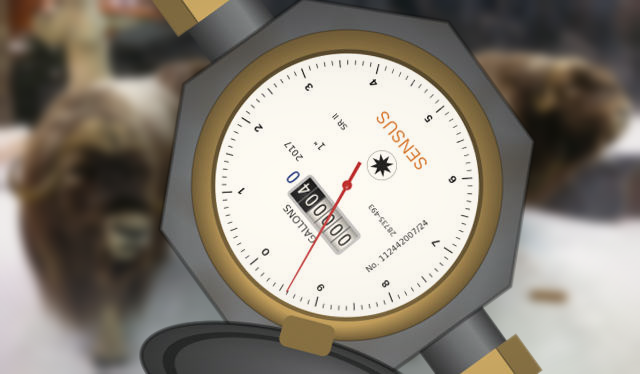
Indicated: 39.4gal
